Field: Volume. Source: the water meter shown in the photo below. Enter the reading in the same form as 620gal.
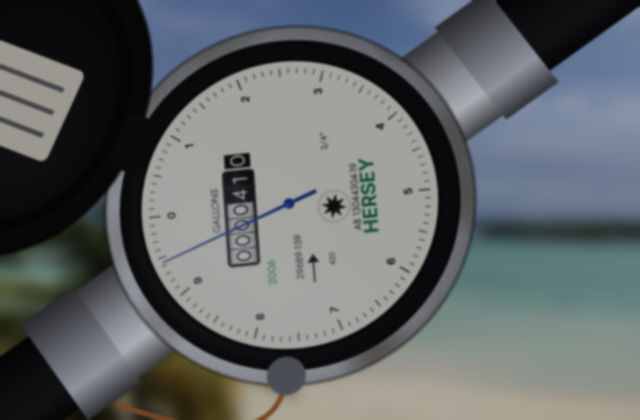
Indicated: 409.4gal
